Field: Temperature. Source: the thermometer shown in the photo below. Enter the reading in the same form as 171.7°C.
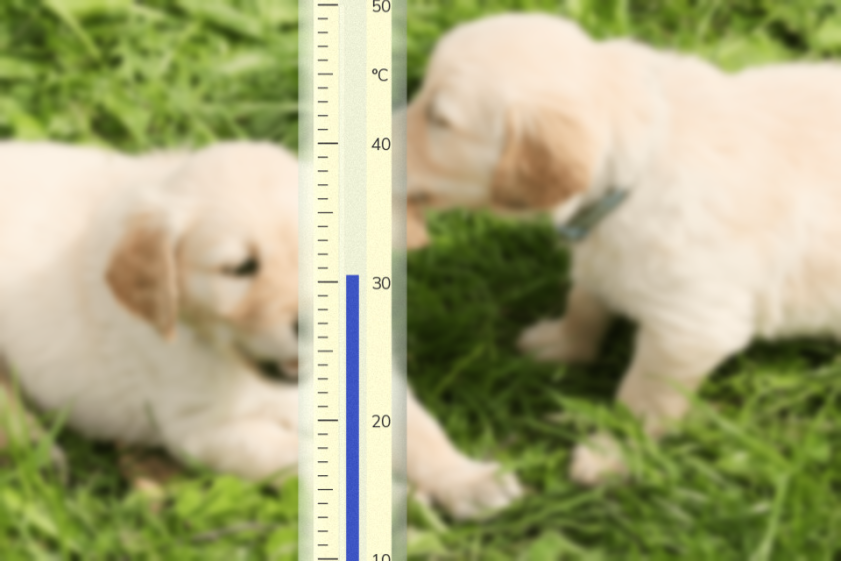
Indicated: 30.5°C
